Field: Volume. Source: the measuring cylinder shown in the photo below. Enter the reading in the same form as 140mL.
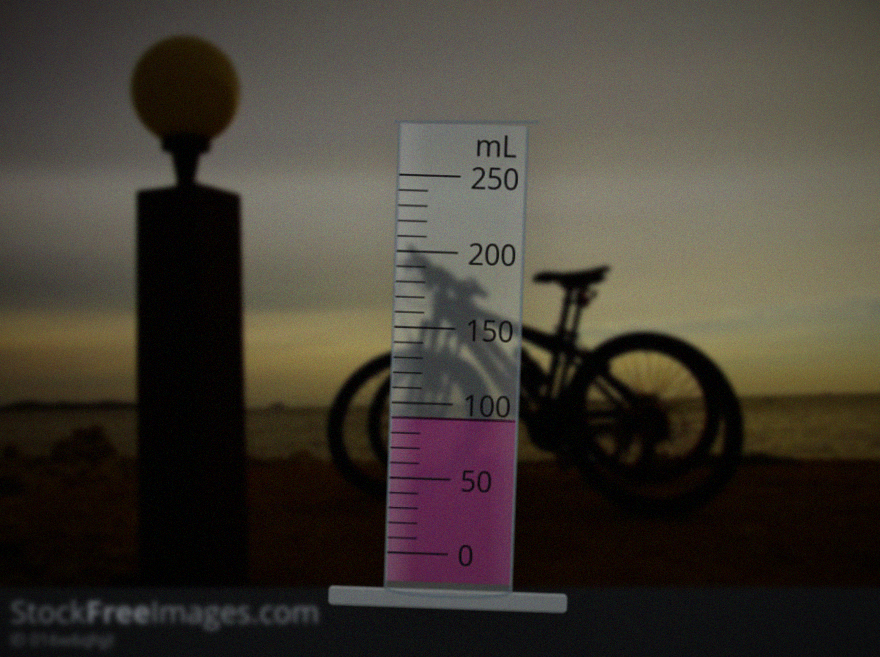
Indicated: 90mL
